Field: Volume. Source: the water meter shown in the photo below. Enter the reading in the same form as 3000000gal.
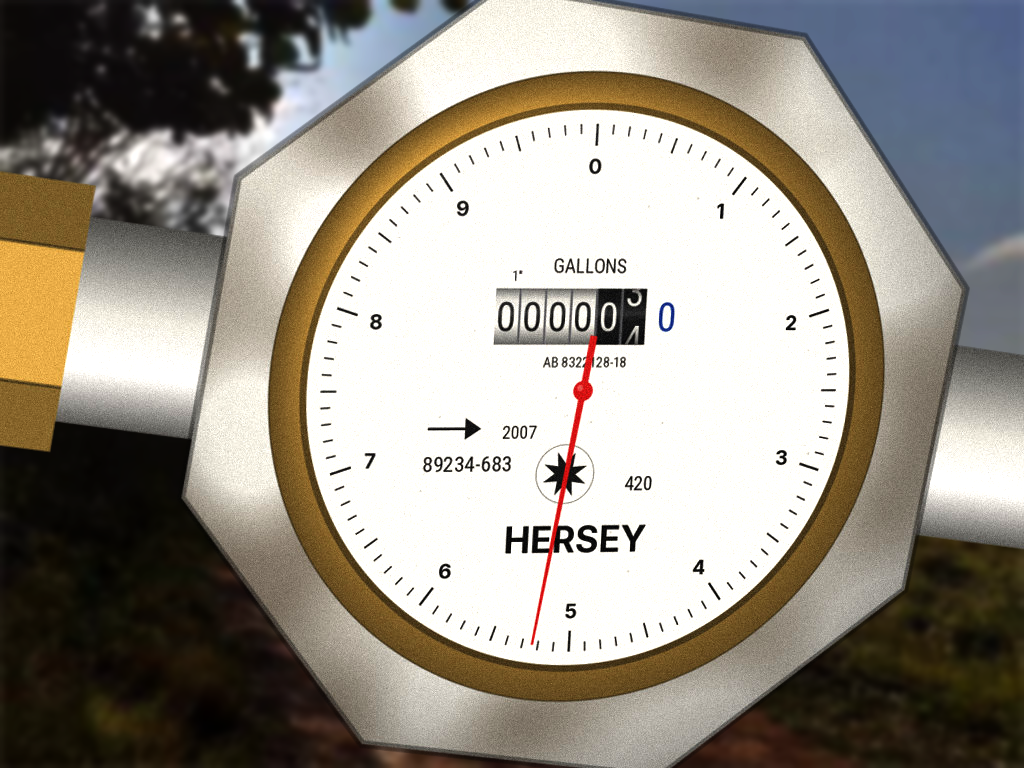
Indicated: 35.2gal
